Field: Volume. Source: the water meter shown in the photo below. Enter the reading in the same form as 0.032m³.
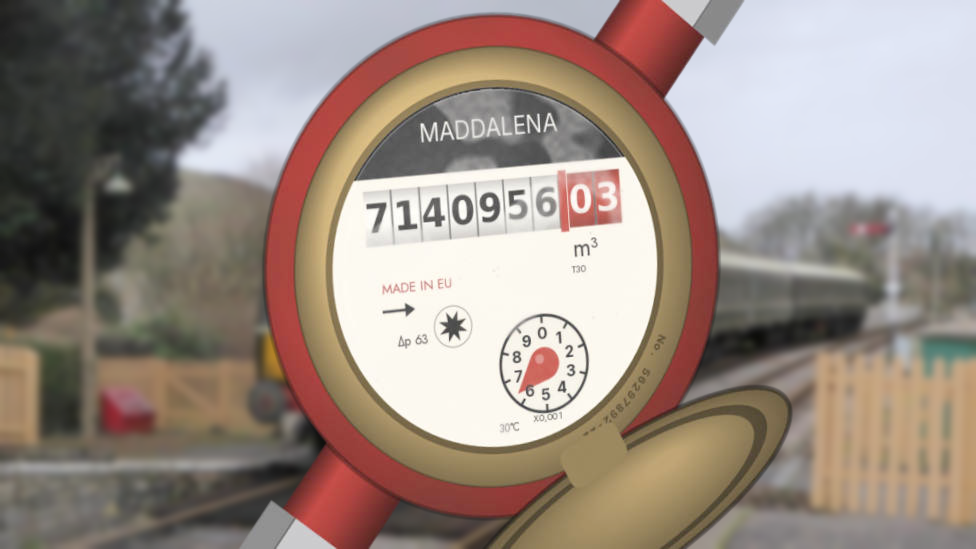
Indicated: 7140956.036m³
